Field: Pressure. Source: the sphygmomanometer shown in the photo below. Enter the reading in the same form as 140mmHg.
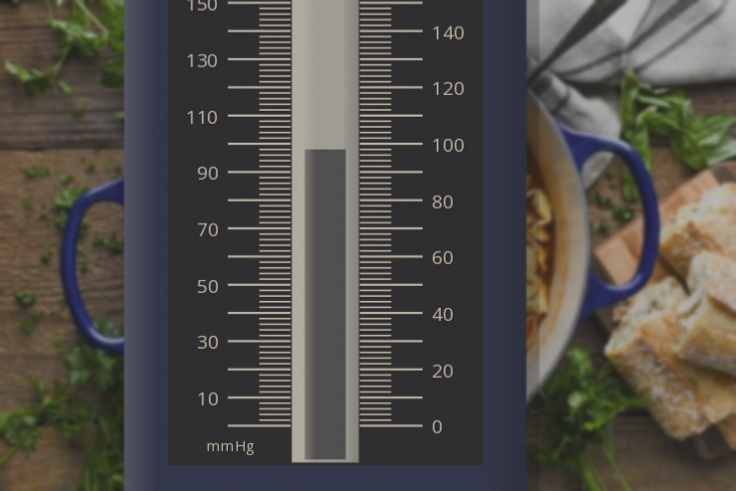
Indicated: 98mmHg
